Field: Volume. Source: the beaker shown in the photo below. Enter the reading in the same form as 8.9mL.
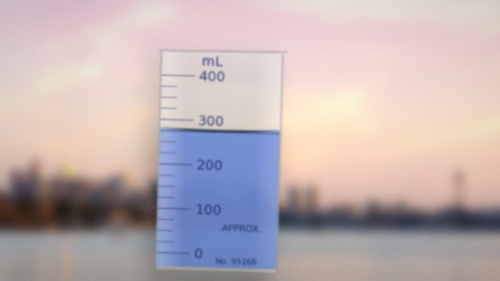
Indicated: 275mL
